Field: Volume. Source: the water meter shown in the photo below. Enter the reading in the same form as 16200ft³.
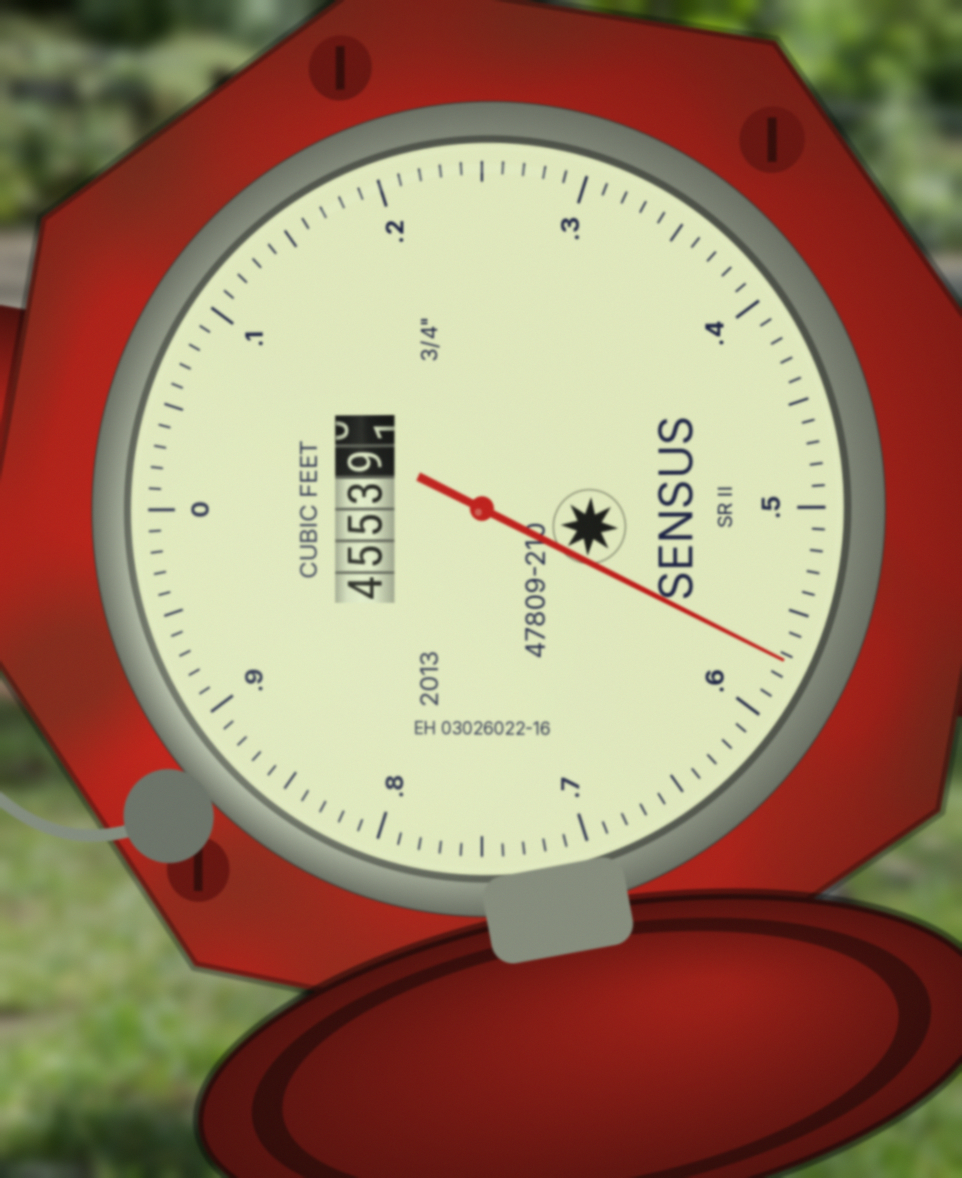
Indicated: 455390.57ft³
